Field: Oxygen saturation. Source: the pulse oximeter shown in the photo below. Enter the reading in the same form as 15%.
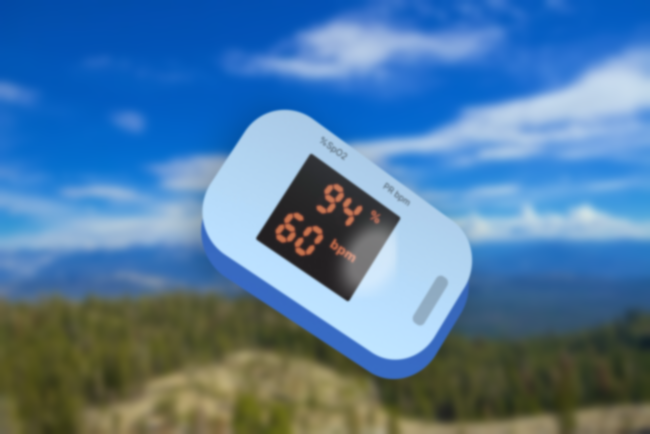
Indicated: 94%
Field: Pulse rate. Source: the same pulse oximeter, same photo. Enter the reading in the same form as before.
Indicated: 60bpm
